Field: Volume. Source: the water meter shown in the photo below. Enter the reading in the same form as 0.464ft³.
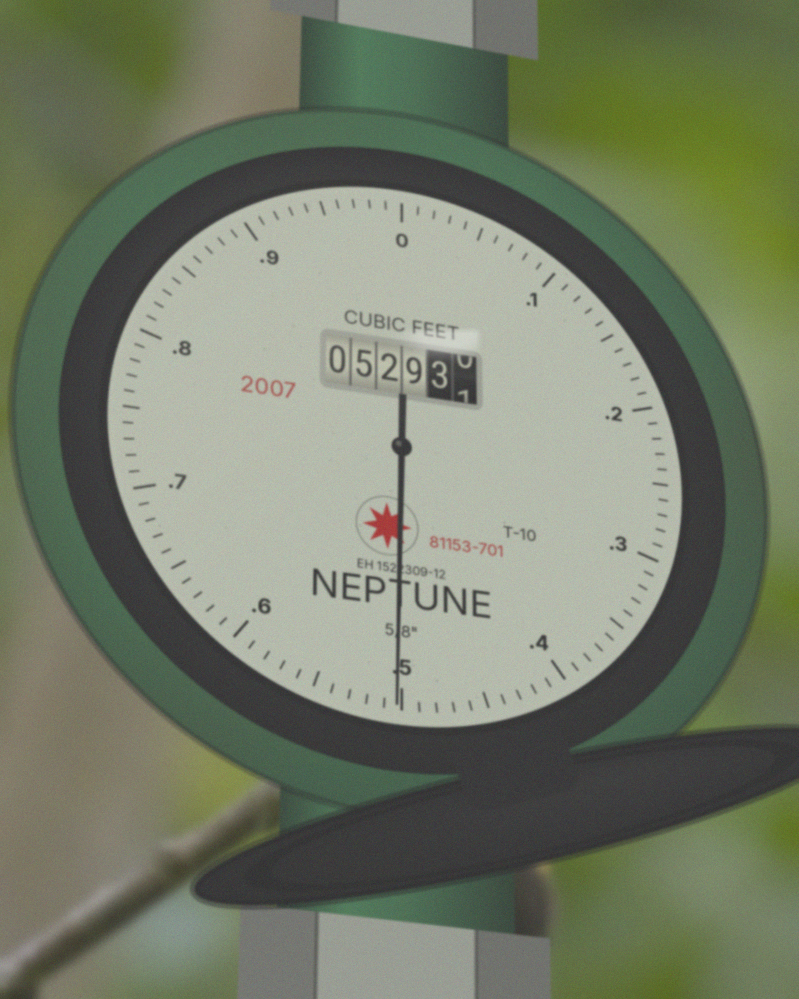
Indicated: 52930.50ft³
